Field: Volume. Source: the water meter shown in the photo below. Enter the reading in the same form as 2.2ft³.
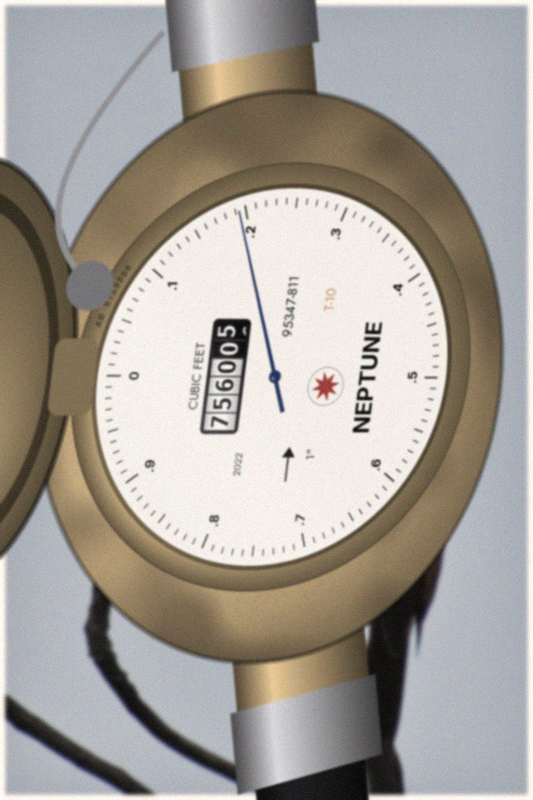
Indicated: 756005.19ft³
